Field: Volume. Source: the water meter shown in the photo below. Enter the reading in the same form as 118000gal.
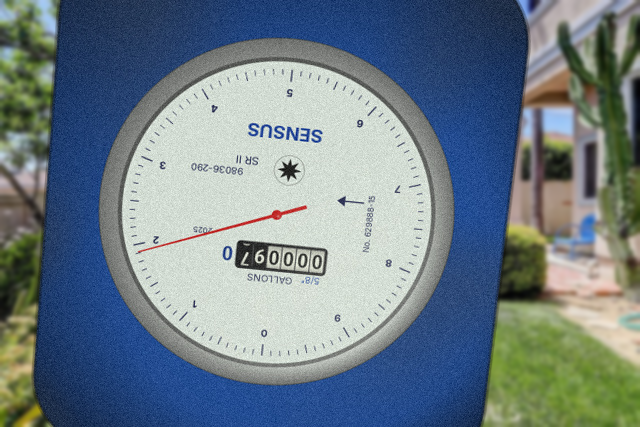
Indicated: 971.9gal
